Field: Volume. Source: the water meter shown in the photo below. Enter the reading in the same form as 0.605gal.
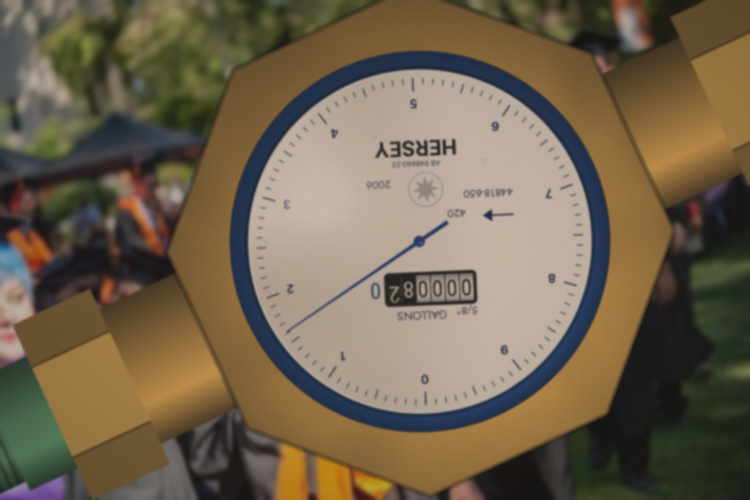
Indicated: 821.6gal
